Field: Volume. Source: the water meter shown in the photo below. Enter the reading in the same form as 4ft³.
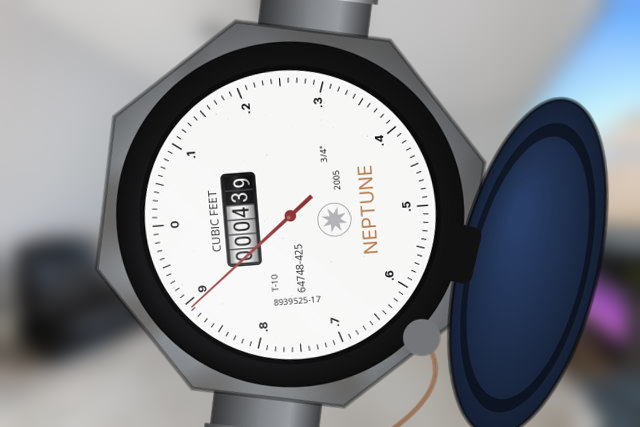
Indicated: 438.89ft³
